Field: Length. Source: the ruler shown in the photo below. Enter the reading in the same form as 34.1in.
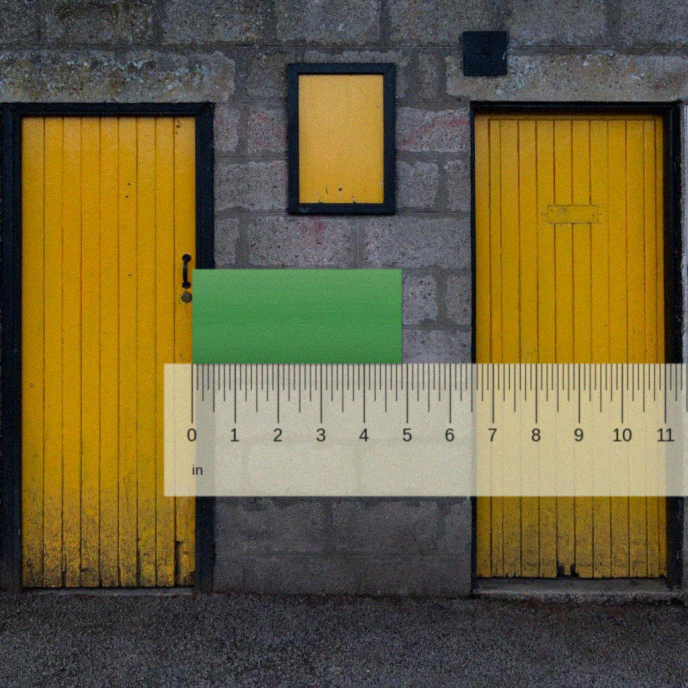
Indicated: 4.875in
